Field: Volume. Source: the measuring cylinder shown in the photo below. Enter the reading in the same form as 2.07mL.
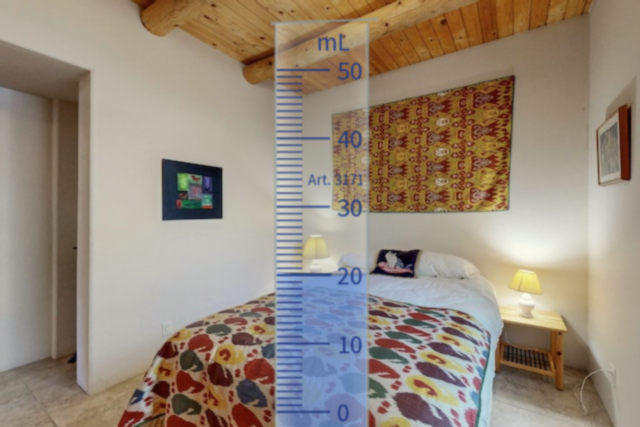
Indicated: 20mL
